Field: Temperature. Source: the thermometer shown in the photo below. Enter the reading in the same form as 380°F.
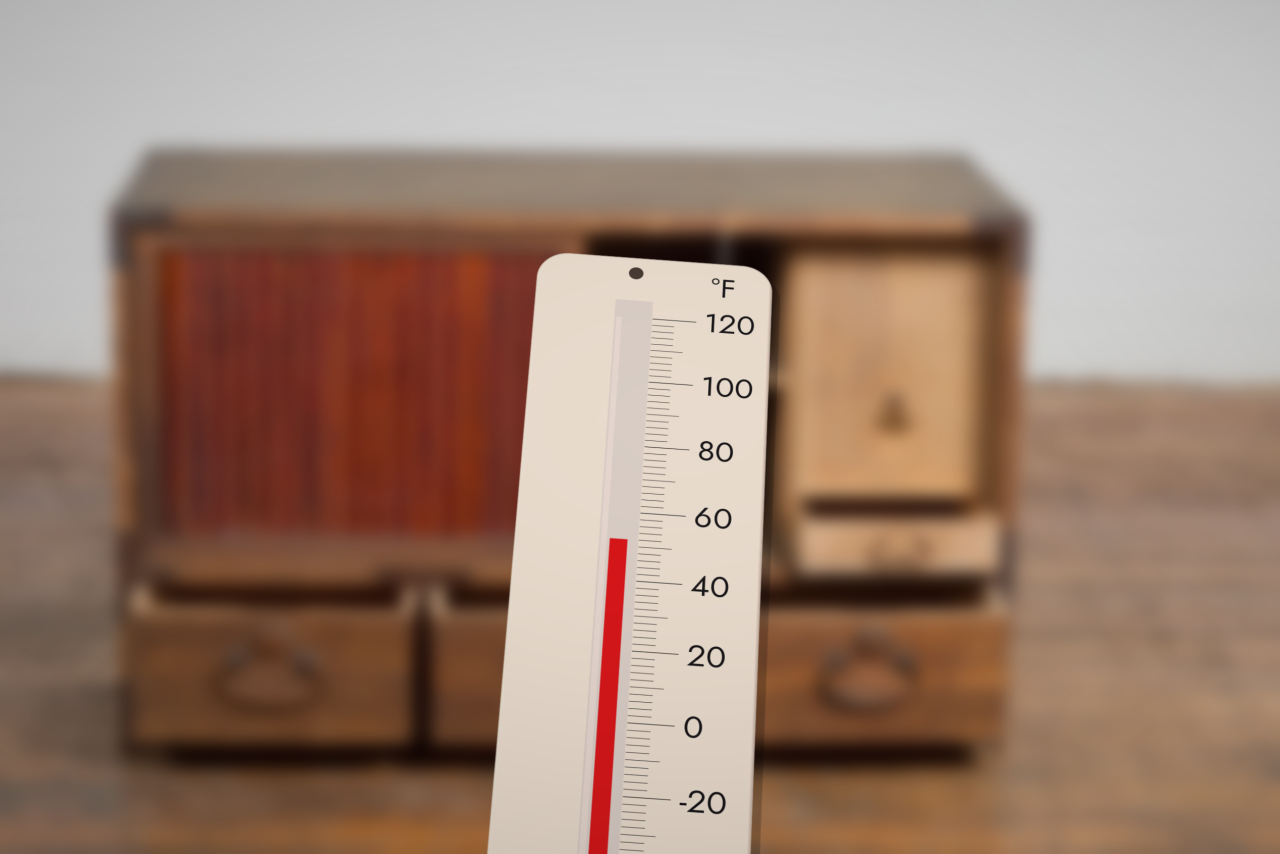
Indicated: 52°F
